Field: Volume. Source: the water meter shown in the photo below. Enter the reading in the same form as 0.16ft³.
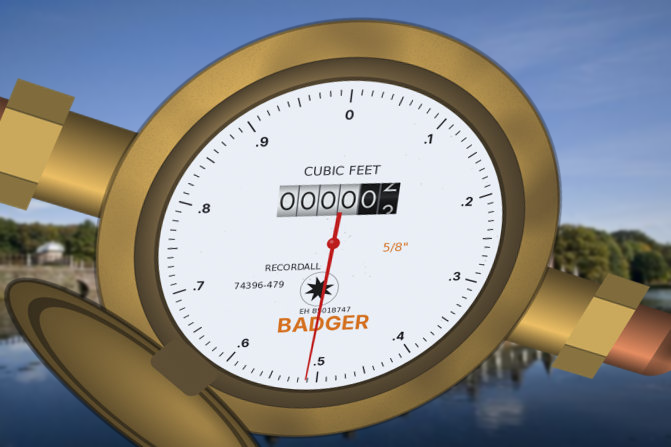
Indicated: 2.51ft³
